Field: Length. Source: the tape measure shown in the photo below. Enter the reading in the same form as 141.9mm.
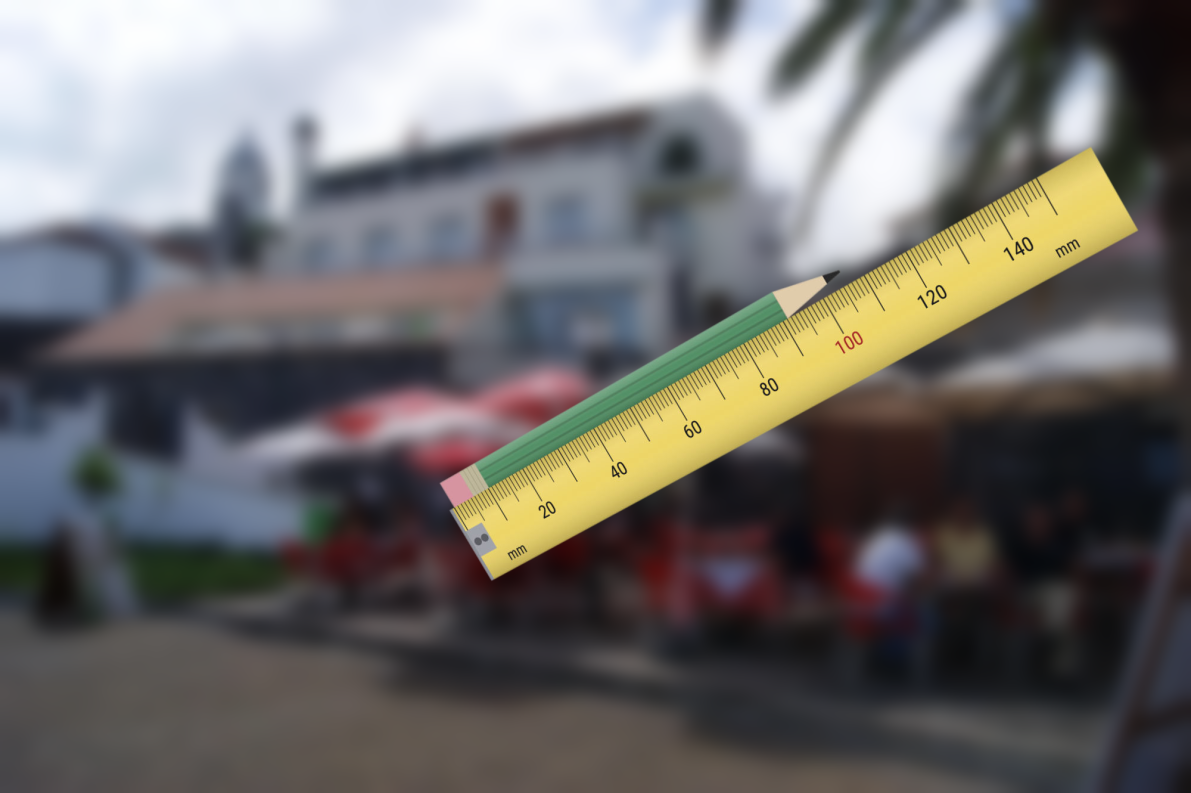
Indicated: 106mm
